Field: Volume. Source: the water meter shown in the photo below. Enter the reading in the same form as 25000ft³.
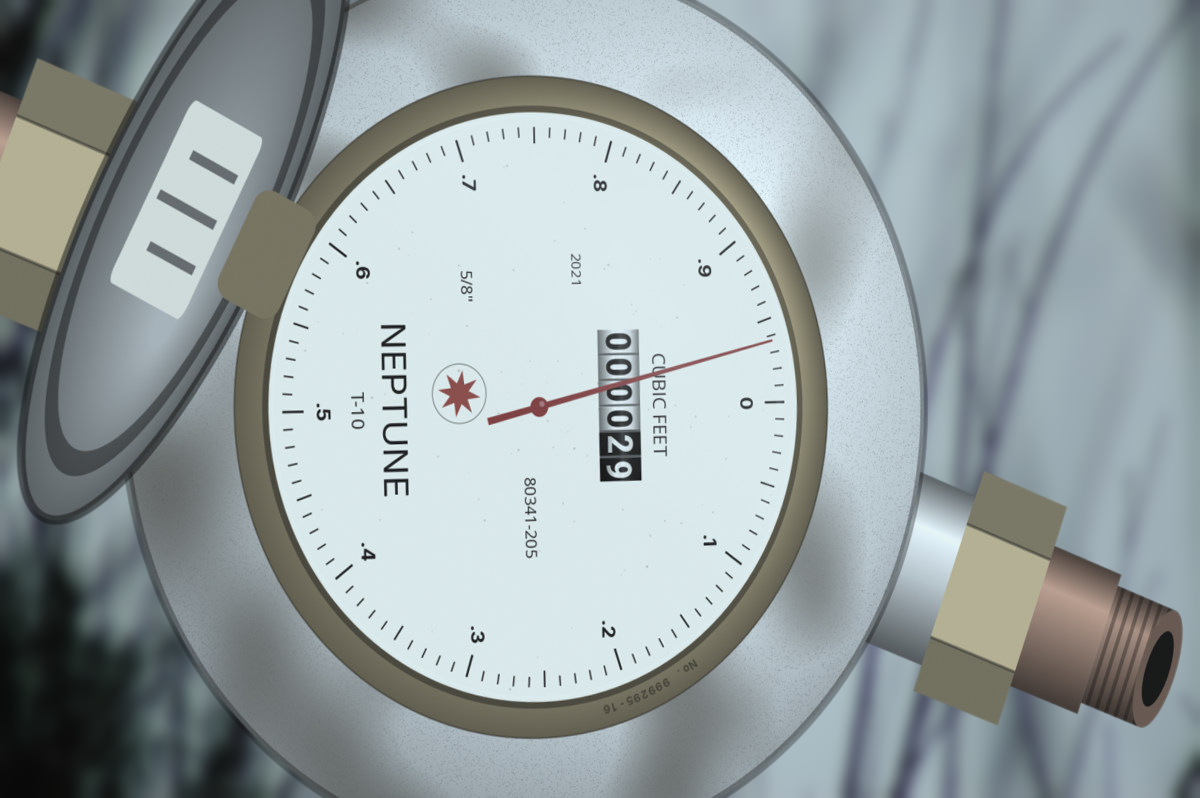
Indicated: 28.96ft³
